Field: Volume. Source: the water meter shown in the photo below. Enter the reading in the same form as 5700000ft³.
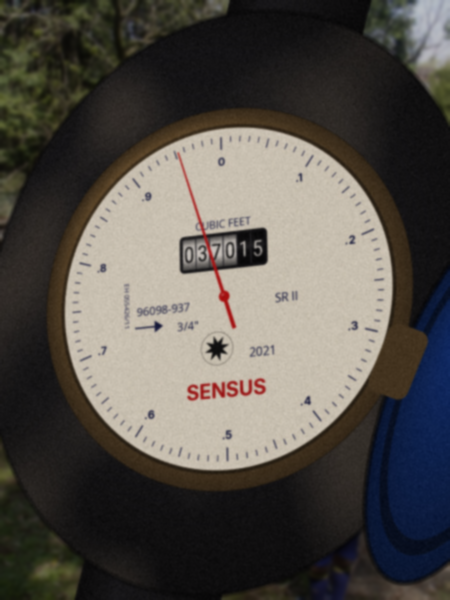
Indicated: 37014.95ft³
